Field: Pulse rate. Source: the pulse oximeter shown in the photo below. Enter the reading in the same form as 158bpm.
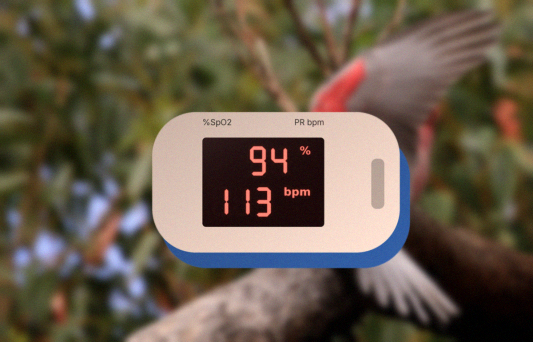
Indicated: 113bpm
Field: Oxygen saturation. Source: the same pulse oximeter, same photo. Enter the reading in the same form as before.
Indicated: 94%
